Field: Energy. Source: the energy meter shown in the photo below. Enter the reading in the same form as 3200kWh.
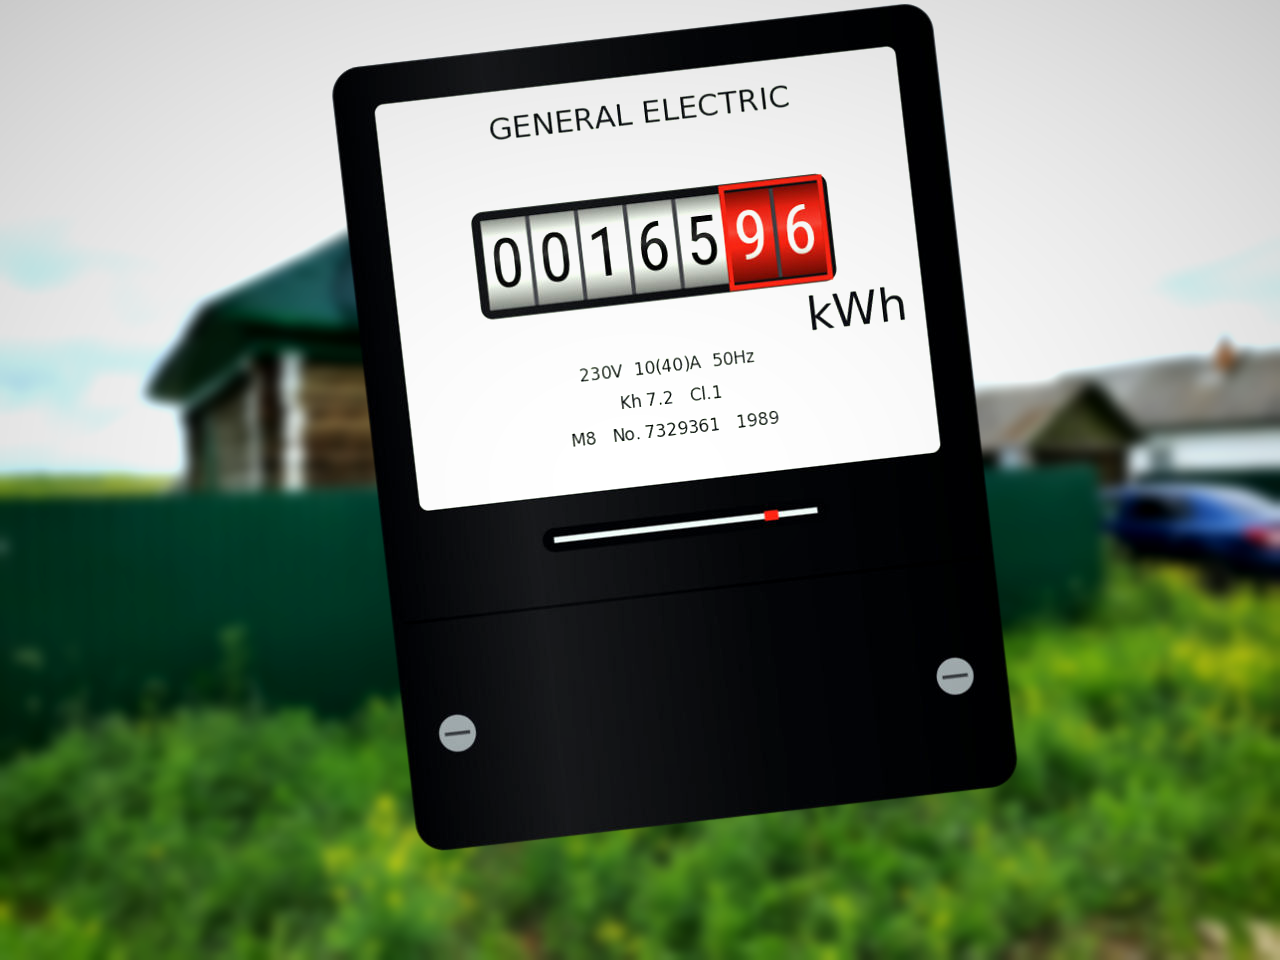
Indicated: 165.96kWh
